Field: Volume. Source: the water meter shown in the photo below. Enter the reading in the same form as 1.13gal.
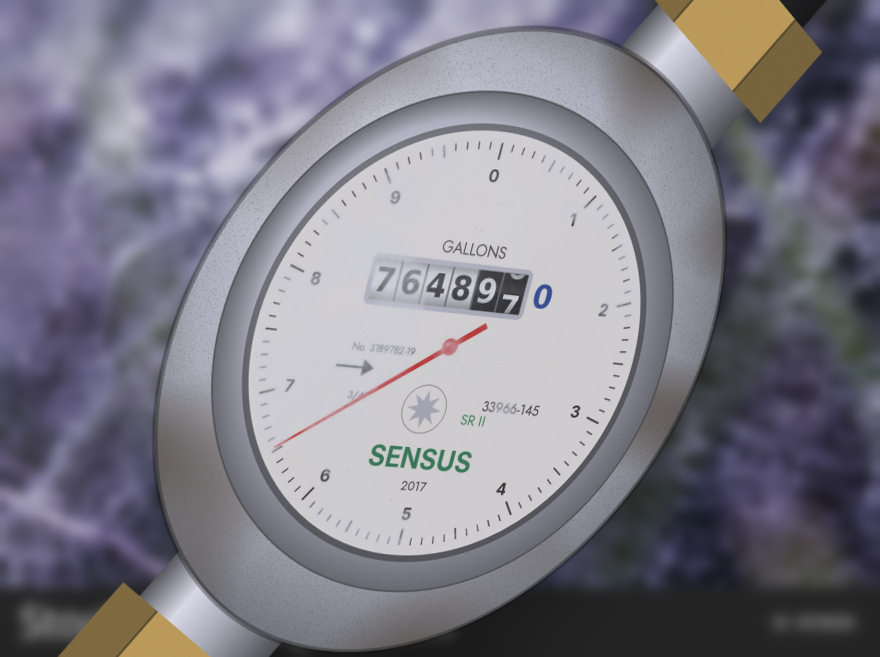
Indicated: 7648966.5gal
